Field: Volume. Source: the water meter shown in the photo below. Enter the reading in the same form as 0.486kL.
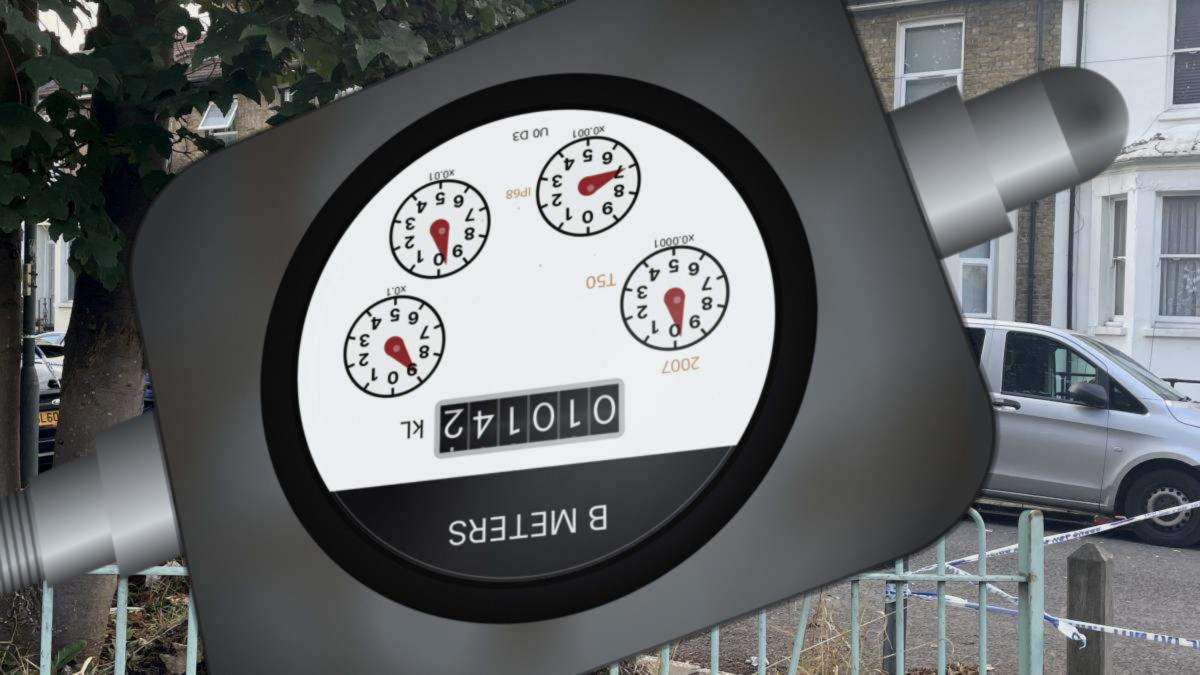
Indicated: 10141.8969kL
